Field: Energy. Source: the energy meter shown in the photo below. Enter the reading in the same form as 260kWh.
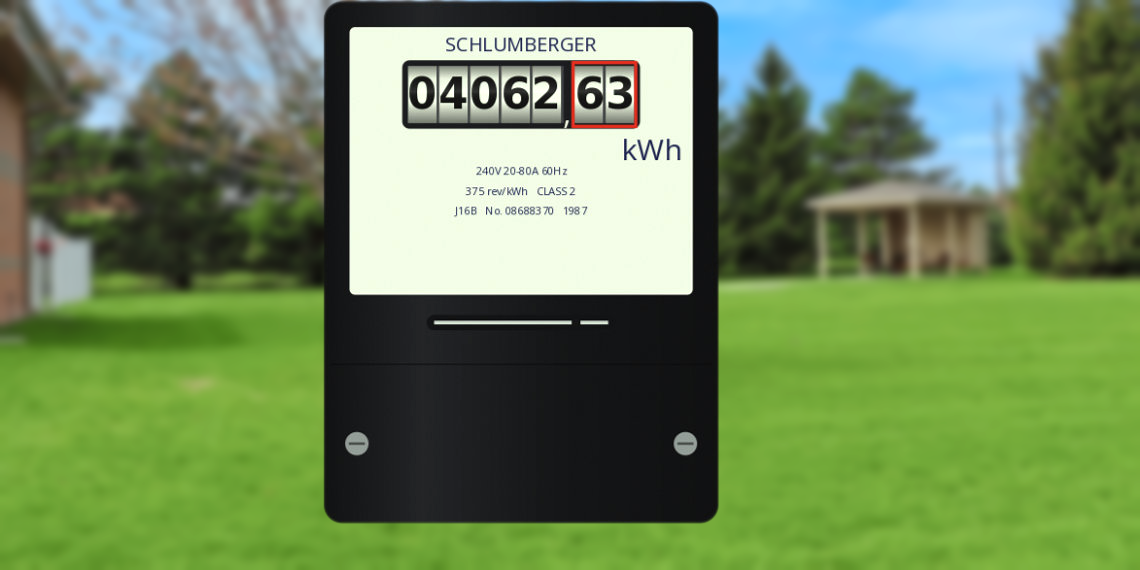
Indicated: 4062.63kWh
